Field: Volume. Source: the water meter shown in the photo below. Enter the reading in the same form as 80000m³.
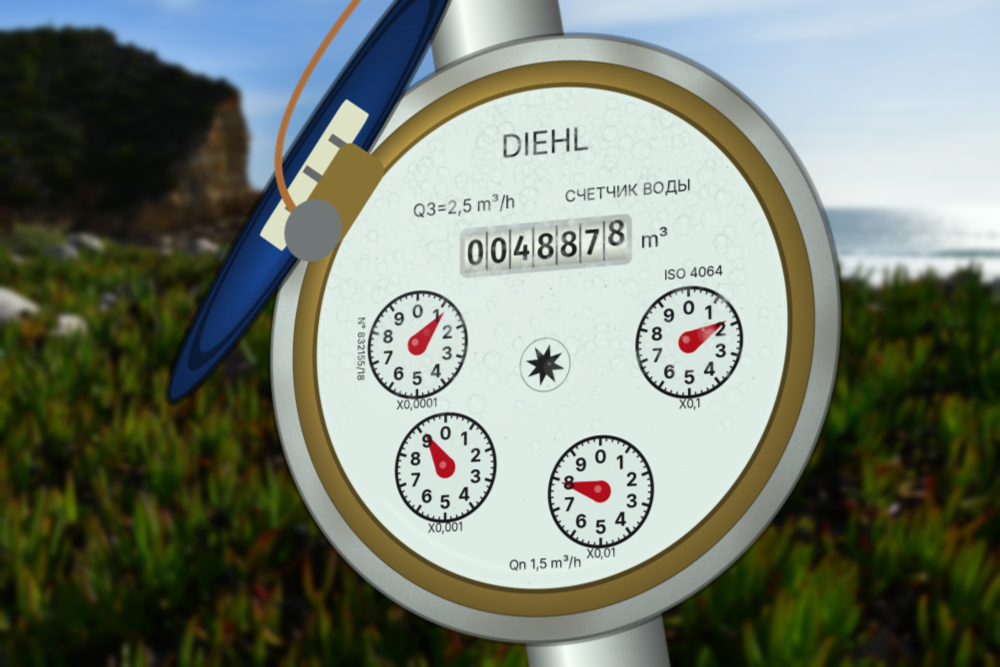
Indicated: 48878.1791m³
